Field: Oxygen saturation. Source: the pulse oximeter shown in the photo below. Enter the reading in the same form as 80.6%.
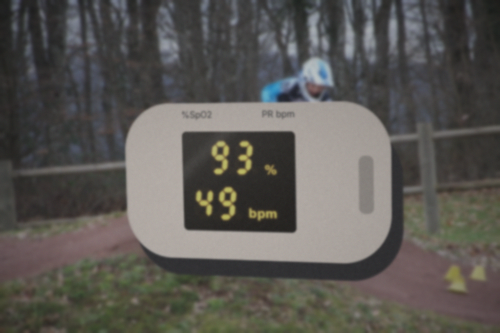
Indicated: 93%
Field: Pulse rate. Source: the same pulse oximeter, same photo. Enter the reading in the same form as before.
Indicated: 49bpm
